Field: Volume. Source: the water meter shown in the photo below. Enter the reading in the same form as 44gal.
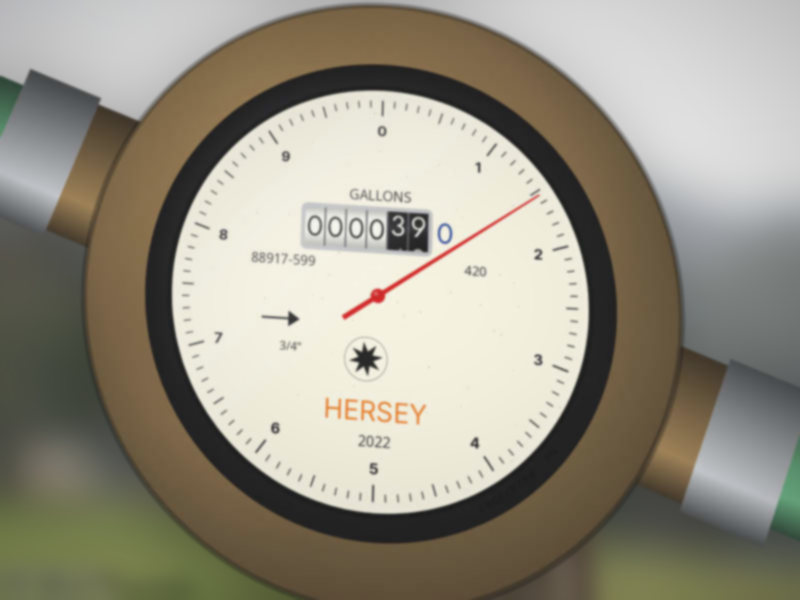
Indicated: 391.5gal
